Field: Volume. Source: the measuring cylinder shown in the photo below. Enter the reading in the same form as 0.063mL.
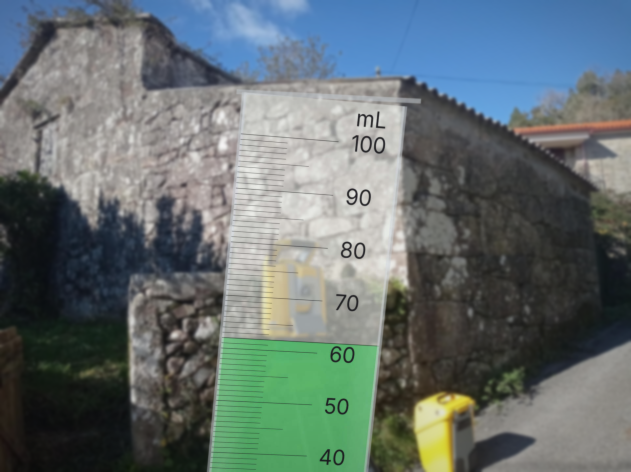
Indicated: 62mL
